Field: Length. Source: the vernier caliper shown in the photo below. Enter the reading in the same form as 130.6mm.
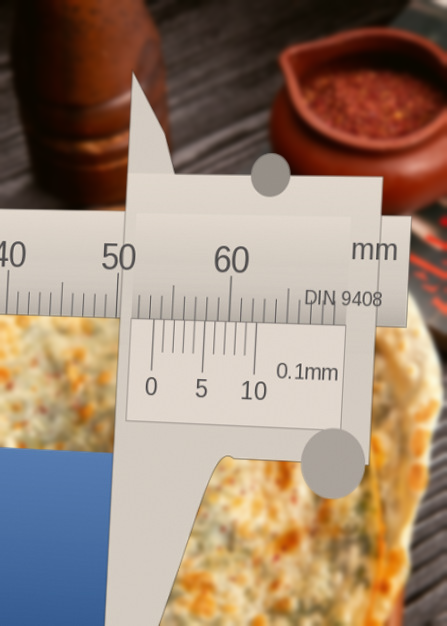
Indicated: 53.4mm
